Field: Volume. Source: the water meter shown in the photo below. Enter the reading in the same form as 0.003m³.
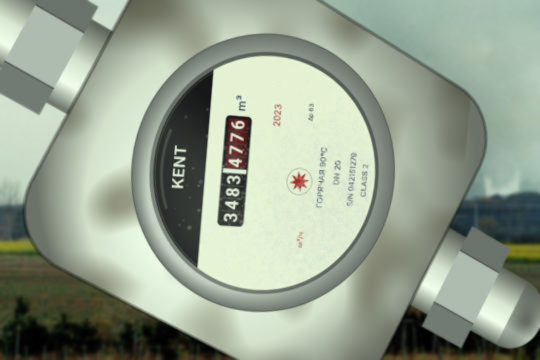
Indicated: 3483.4776m³
